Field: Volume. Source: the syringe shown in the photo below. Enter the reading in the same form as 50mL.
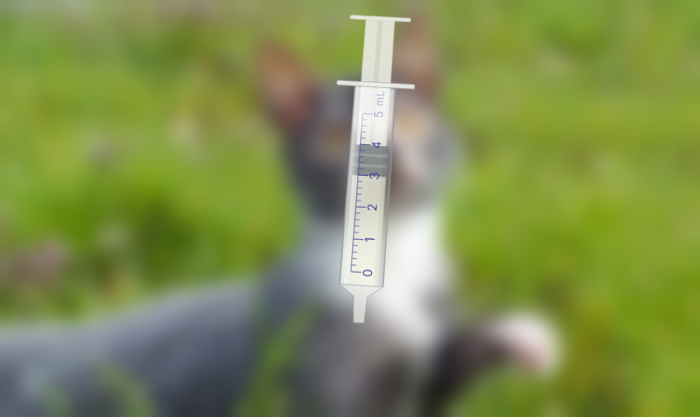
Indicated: 3mL
